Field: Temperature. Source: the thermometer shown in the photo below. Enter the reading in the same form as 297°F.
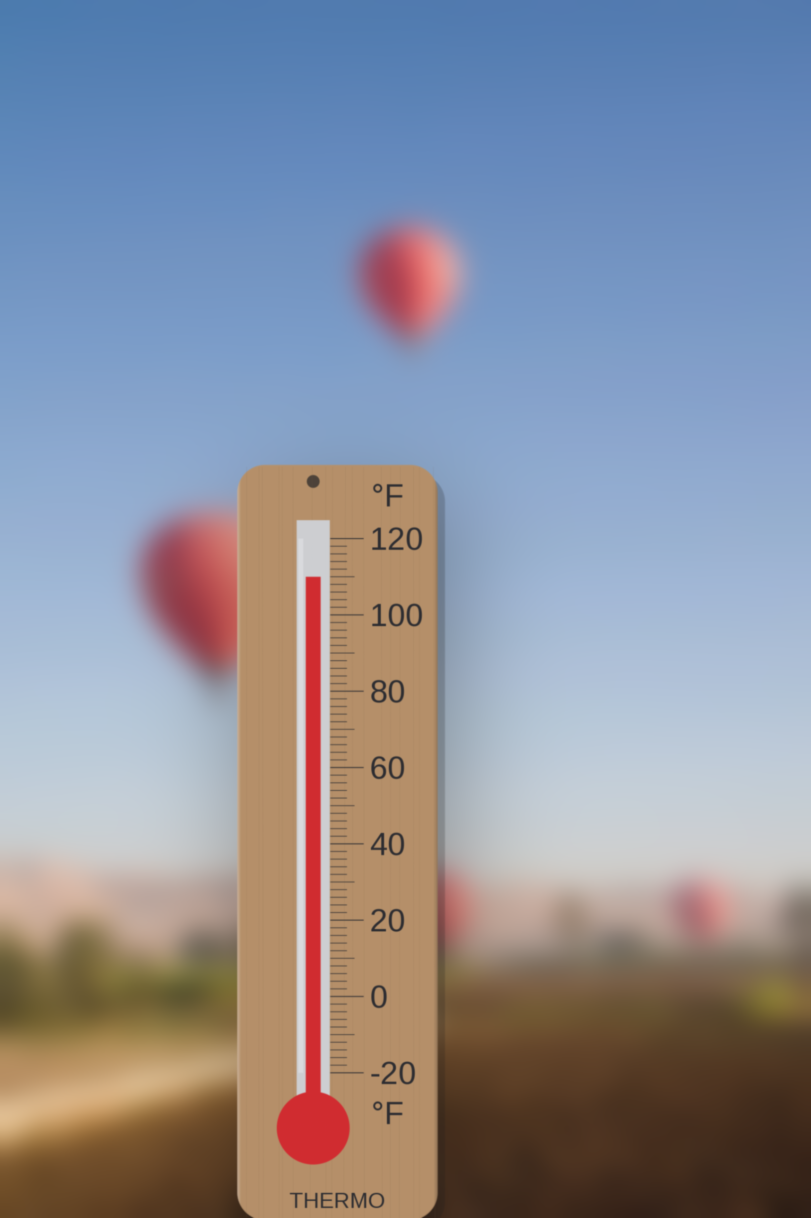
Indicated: 110°F
